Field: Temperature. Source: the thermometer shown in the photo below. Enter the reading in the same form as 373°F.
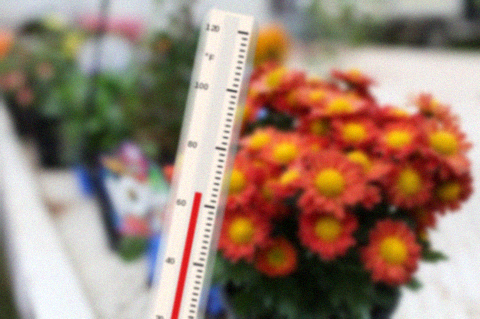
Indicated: 64°F
